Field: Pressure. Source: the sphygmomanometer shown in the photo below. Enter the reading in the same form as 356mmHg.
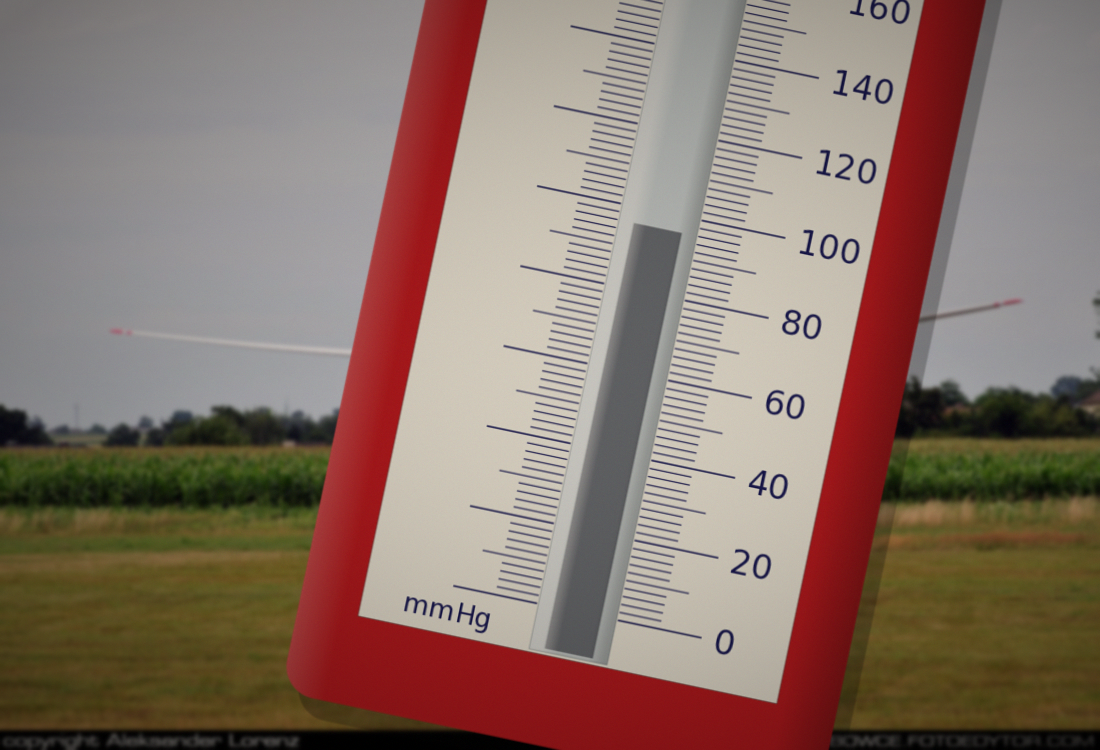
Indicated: 96mmHg
